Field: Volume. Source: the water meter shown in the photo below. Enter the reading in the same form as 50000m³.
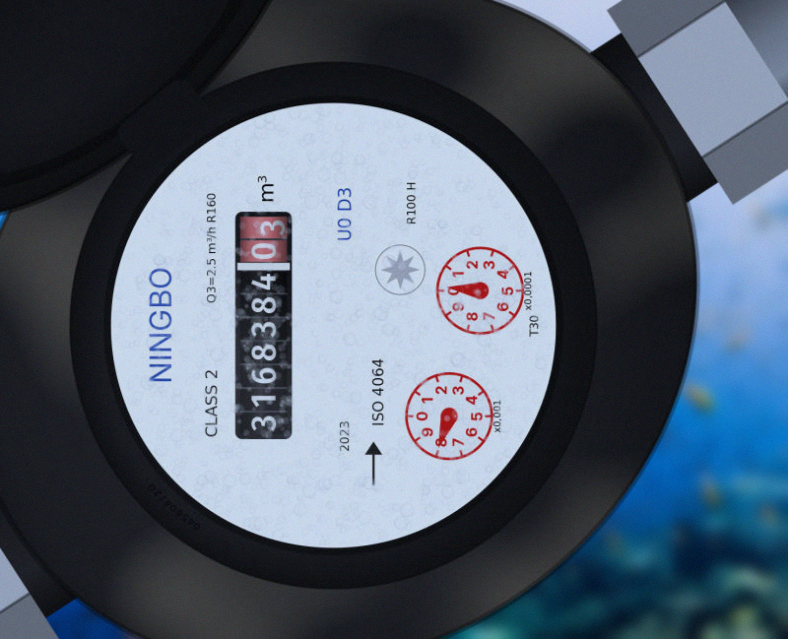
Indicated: 3168384.0280m³
